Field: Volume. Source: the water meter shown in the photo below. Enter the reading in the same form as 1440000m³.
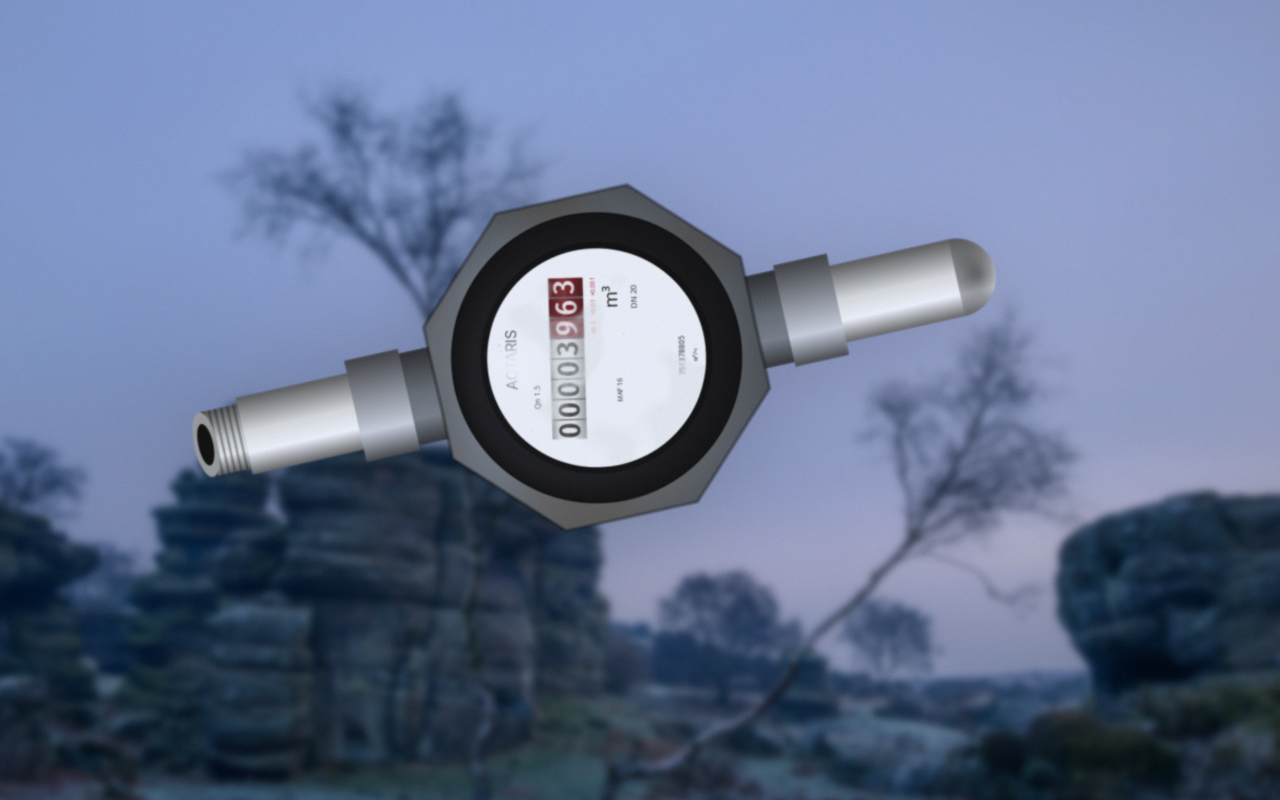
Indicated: 3.963m³
